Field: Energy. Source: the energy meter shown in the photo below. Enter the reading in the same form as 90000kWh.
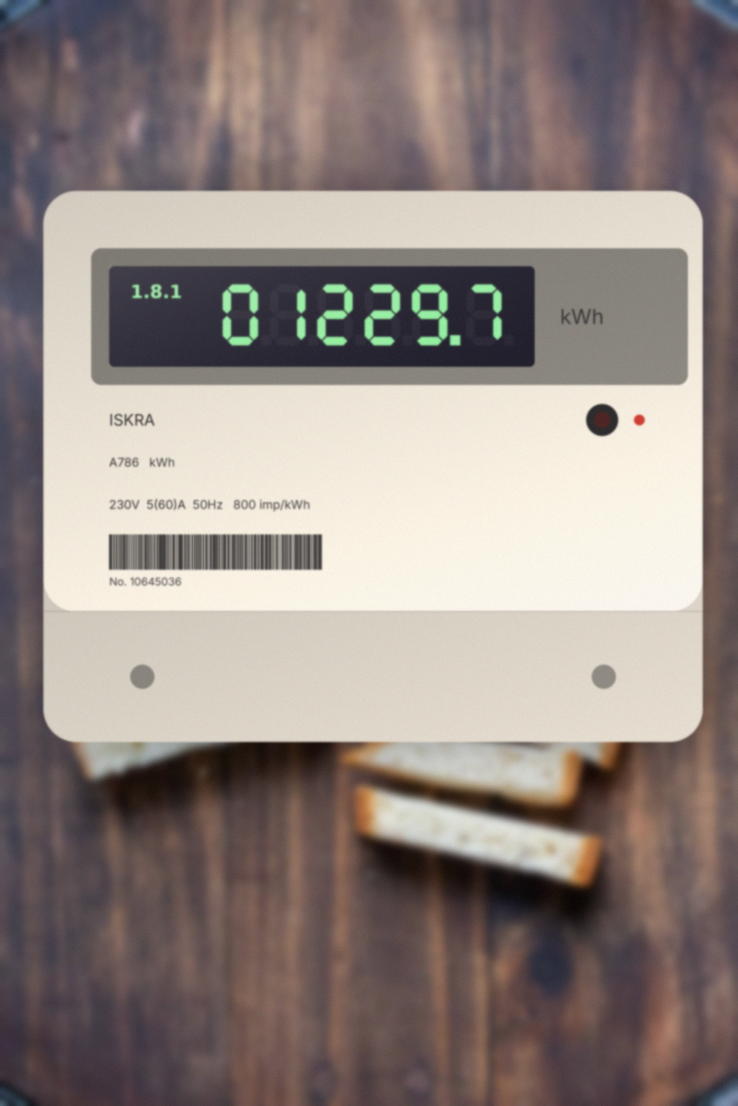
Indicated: 1229.7kWh
